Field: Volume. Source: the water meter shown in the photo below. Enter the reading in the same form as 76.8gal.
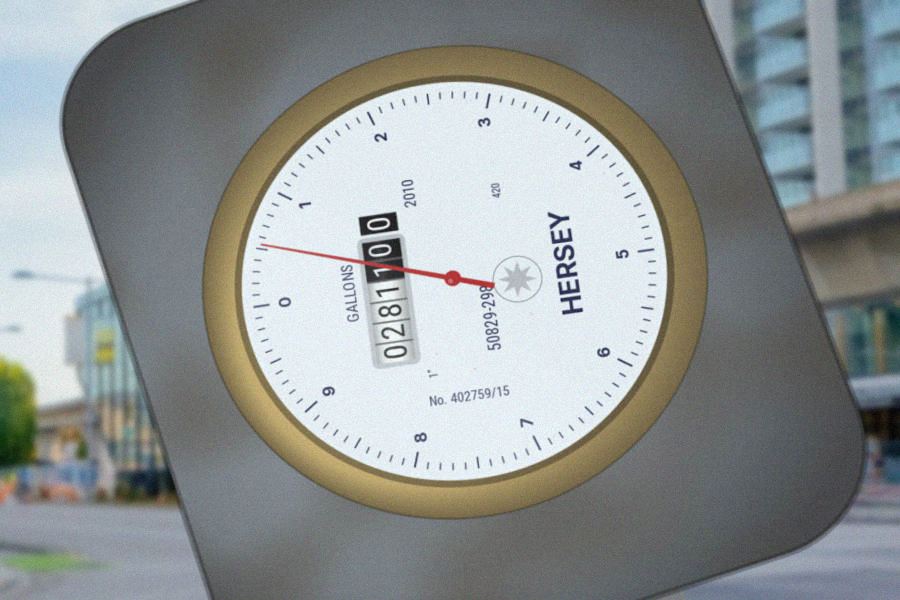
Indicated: 281100.5gal
